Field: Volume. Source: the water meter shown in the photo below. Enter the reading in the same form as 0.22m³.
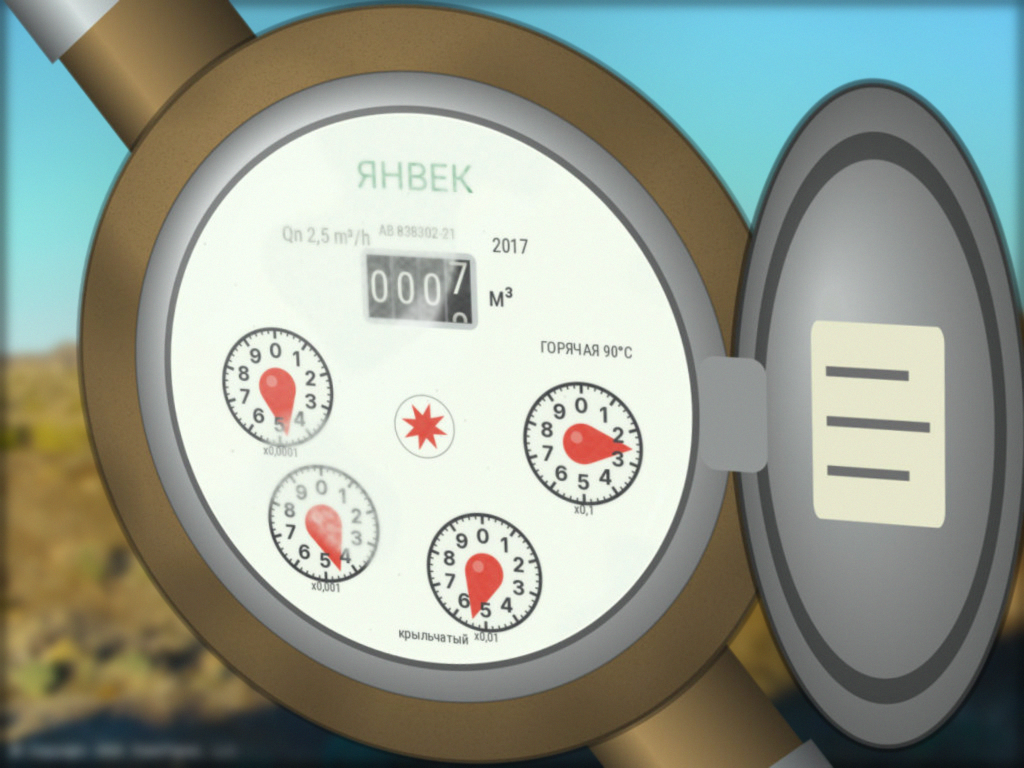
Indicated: 7.2544m³
